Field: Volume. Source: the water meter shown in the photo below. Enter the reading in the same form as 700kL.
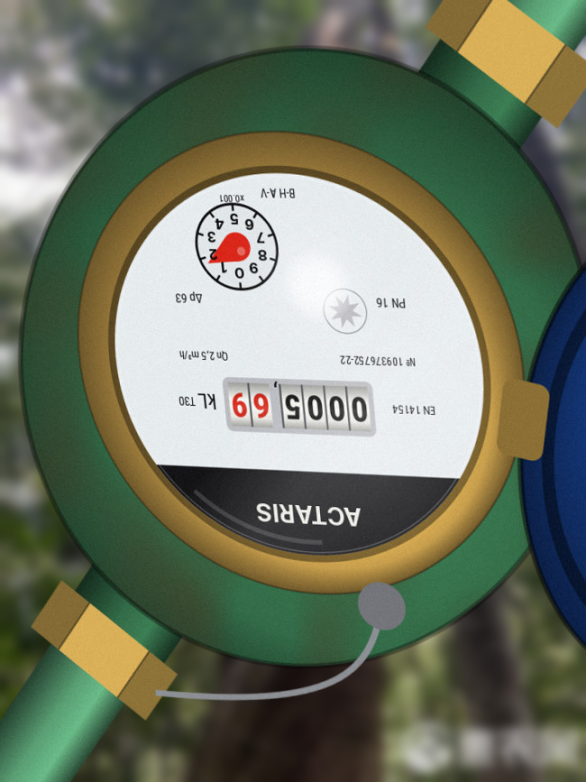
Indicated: 5.691kL
